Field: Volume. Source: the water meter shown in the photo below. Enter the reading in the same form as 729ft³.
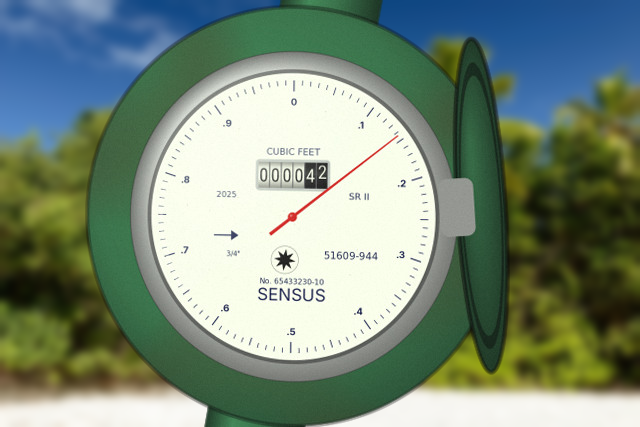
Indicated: 42.14ft³
